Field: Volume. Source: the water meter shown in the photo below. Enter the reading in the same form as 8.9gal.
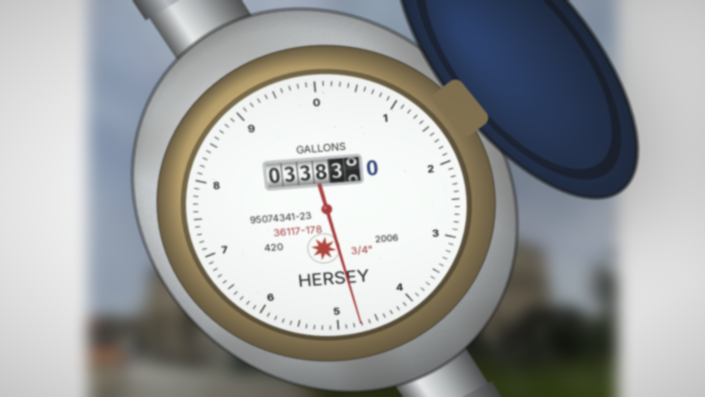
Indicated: 338384.7gal
